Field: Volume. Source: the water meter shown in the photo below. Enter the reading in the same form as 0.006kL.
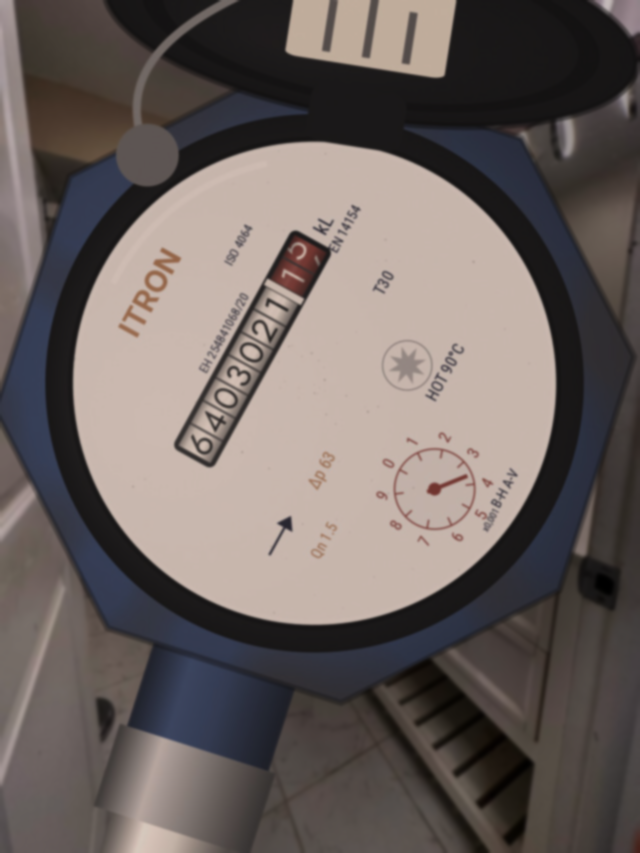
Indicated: 6403021.153kL
